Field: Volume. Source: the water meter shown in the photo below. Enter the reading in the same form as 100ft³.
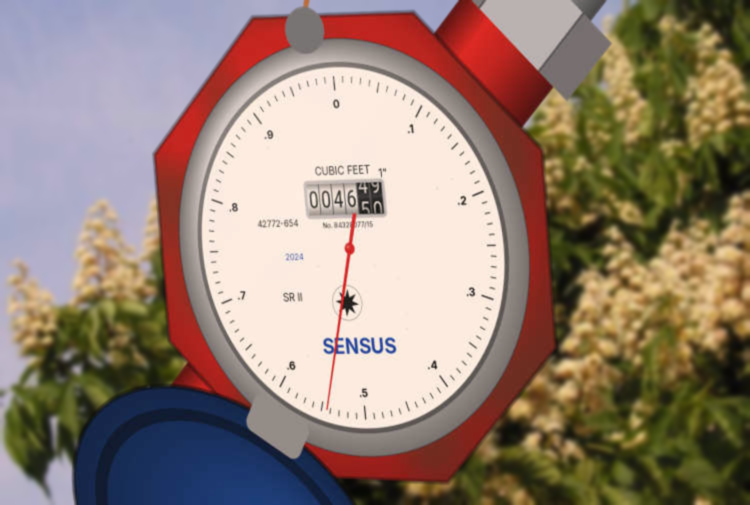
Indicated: 4649.54ft³
